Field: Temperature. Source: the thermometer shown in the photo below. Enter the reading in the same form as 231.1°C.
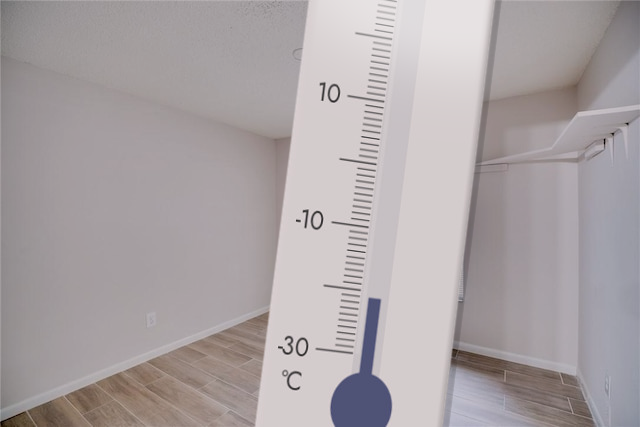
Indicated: -21°C
